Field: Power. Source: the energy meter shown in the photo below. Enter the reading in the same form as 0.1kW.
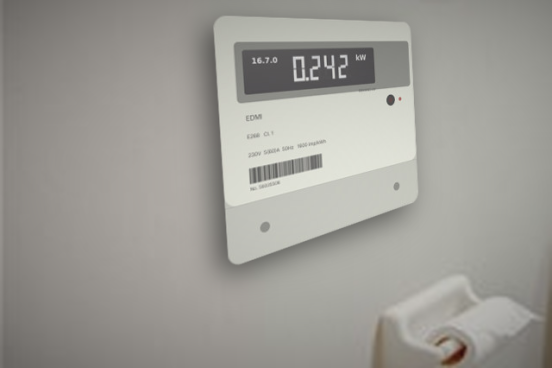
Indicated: 0.242kW
